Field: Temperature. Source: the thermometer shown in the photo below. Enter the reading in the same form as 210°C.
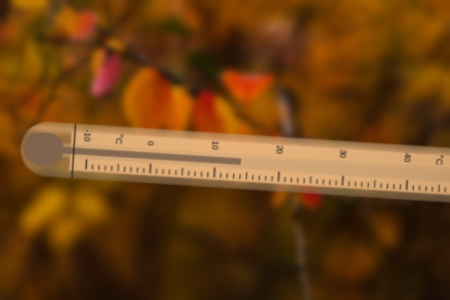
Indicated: 14°C
